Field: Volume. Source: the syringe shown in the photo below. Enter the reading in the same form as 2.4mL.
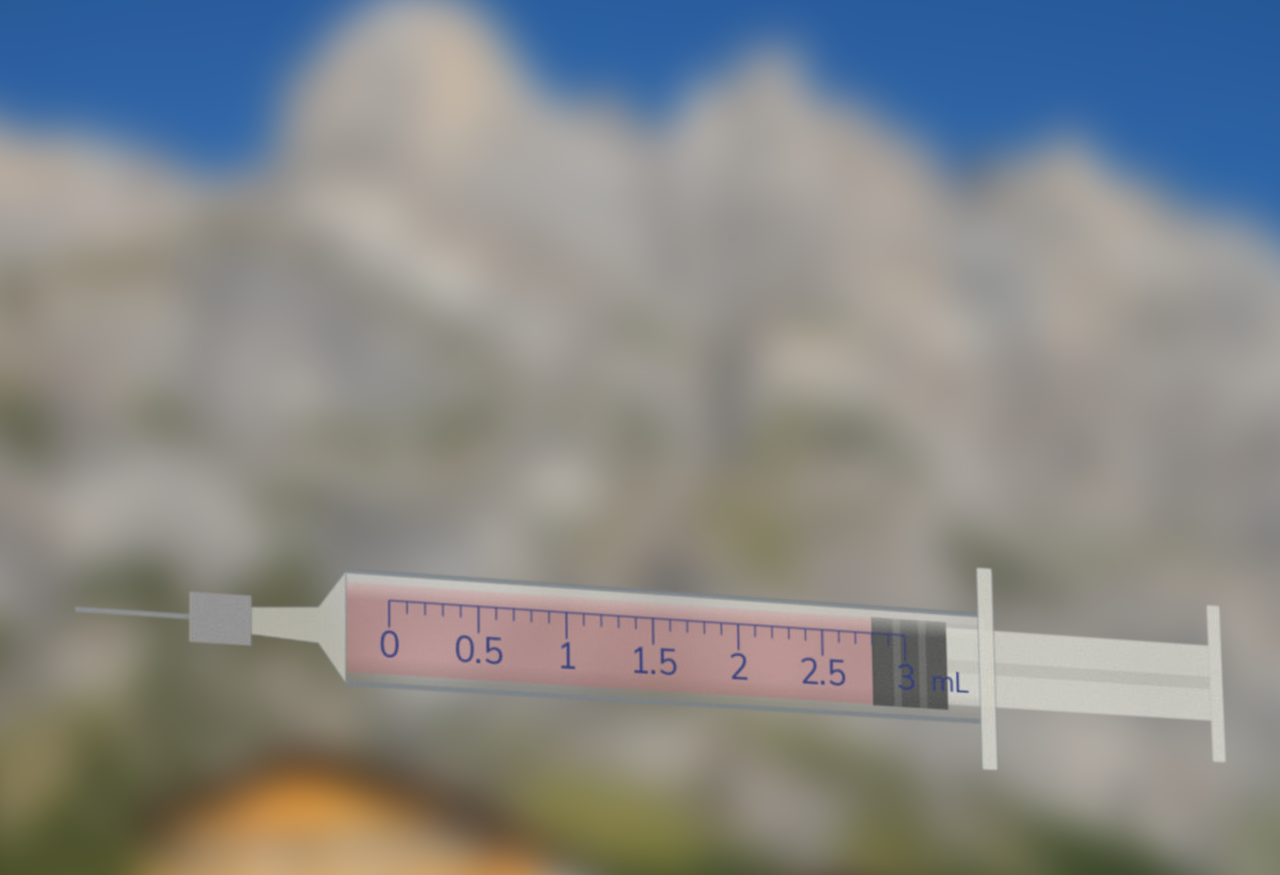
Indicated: 2.8mL
